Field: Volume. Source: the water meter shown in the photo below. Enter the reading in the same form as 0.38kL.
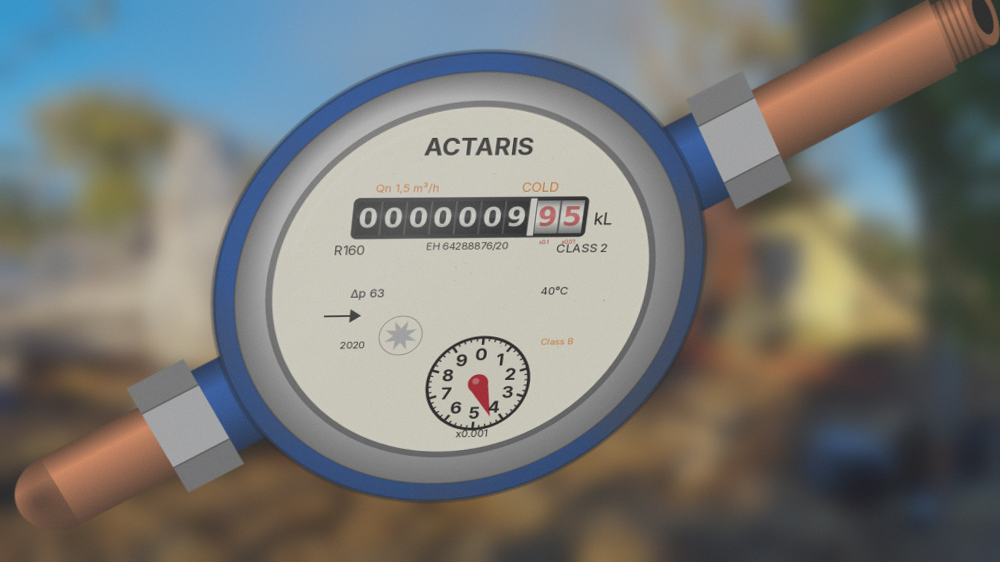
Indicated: 9.954kL
